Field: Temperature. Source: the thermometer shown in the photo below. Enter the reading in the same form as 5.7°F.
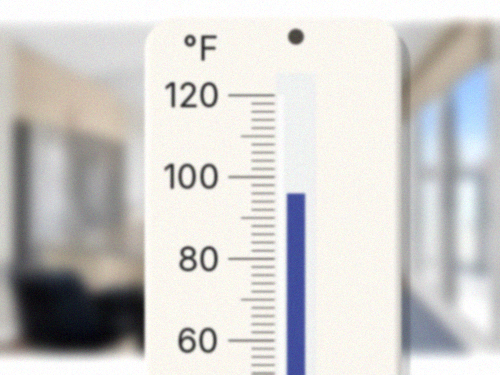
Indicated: 96°F
